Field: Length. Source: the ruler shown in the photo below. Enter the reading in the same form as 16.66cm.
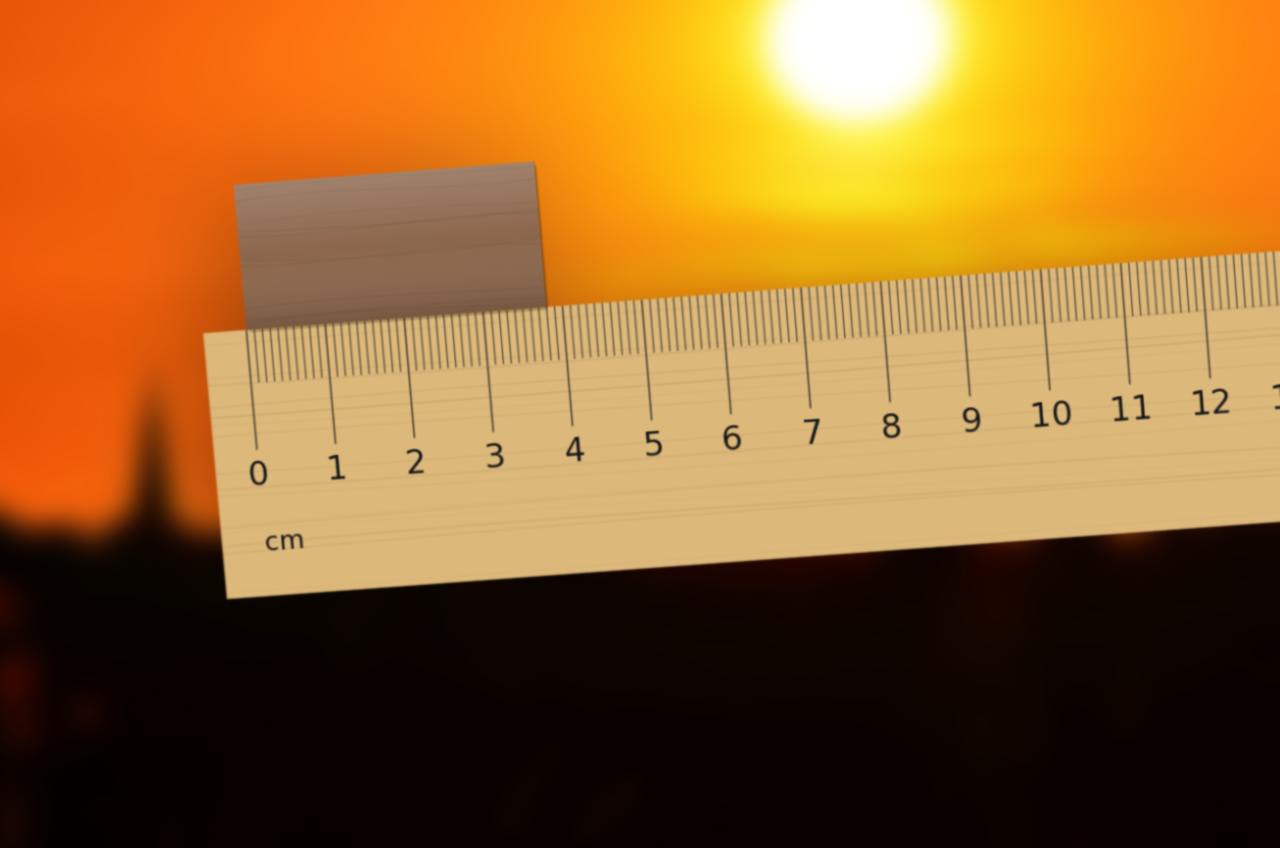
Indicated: 3.8cm
